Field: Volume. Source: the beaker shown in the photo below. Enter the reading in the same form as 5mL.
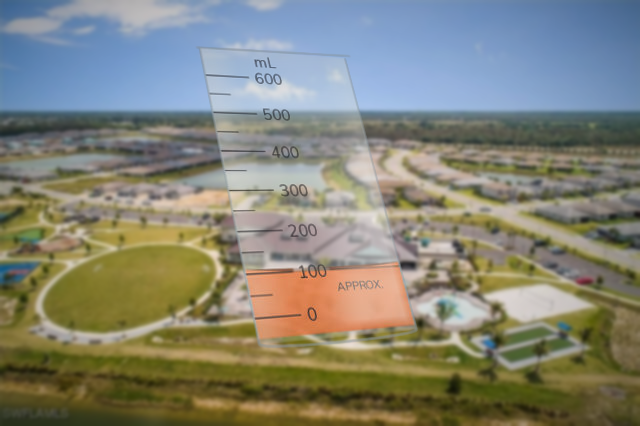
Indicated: 100mL
